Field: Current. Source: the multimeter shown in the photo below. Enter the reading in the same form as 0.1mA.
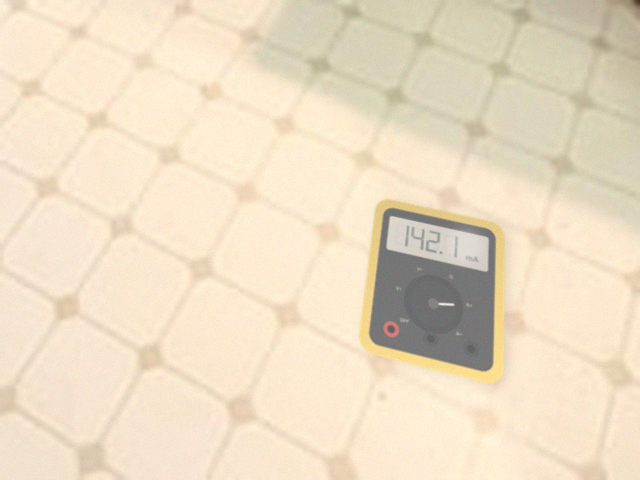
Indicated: 142.1mA
